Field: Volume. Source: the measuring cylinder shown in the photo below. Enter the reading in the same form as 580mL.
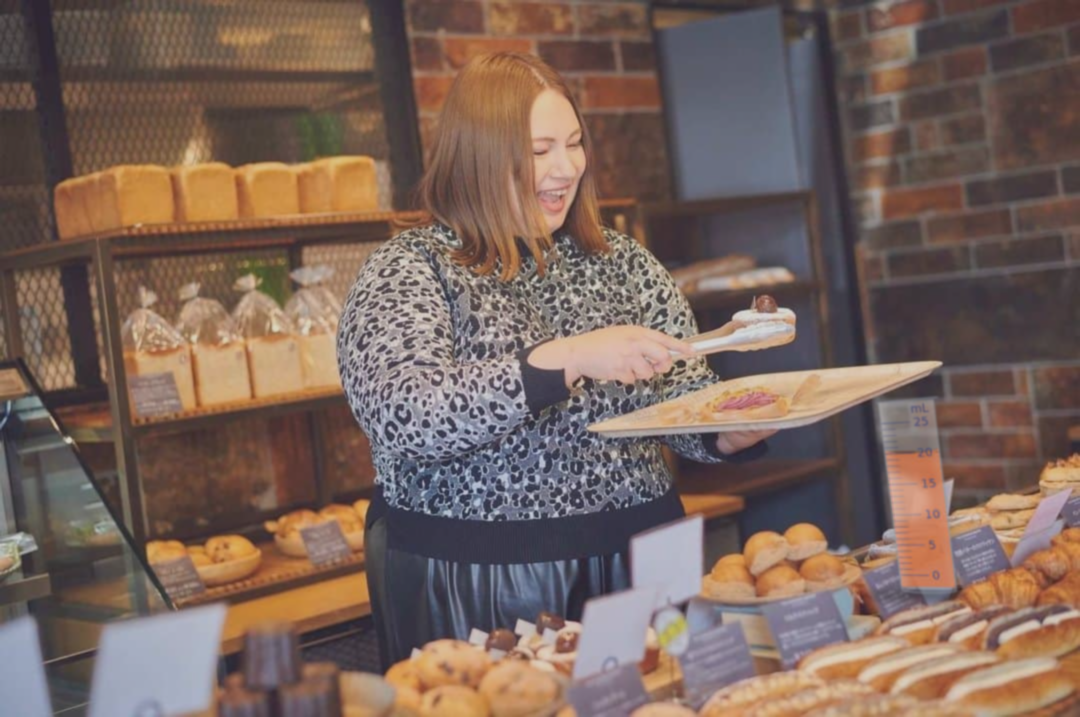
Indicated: 20mL
